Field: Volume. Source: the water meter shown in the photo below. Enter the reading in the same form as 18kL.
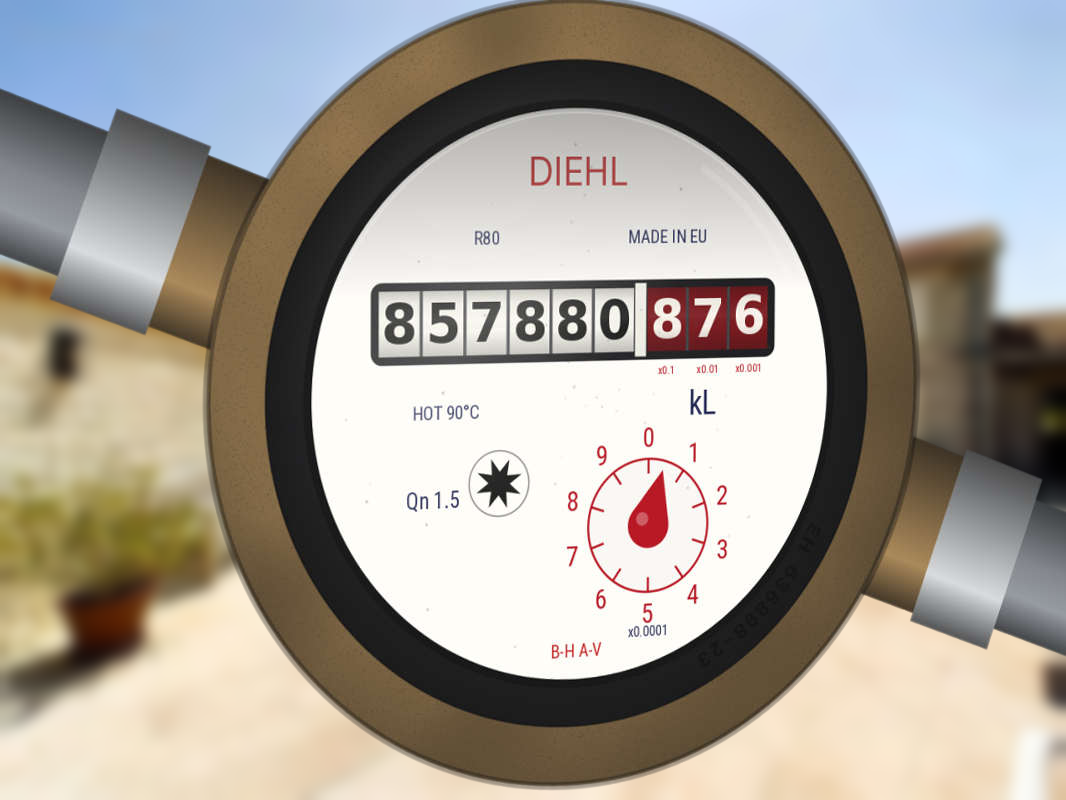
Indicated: 857880.8760kL
